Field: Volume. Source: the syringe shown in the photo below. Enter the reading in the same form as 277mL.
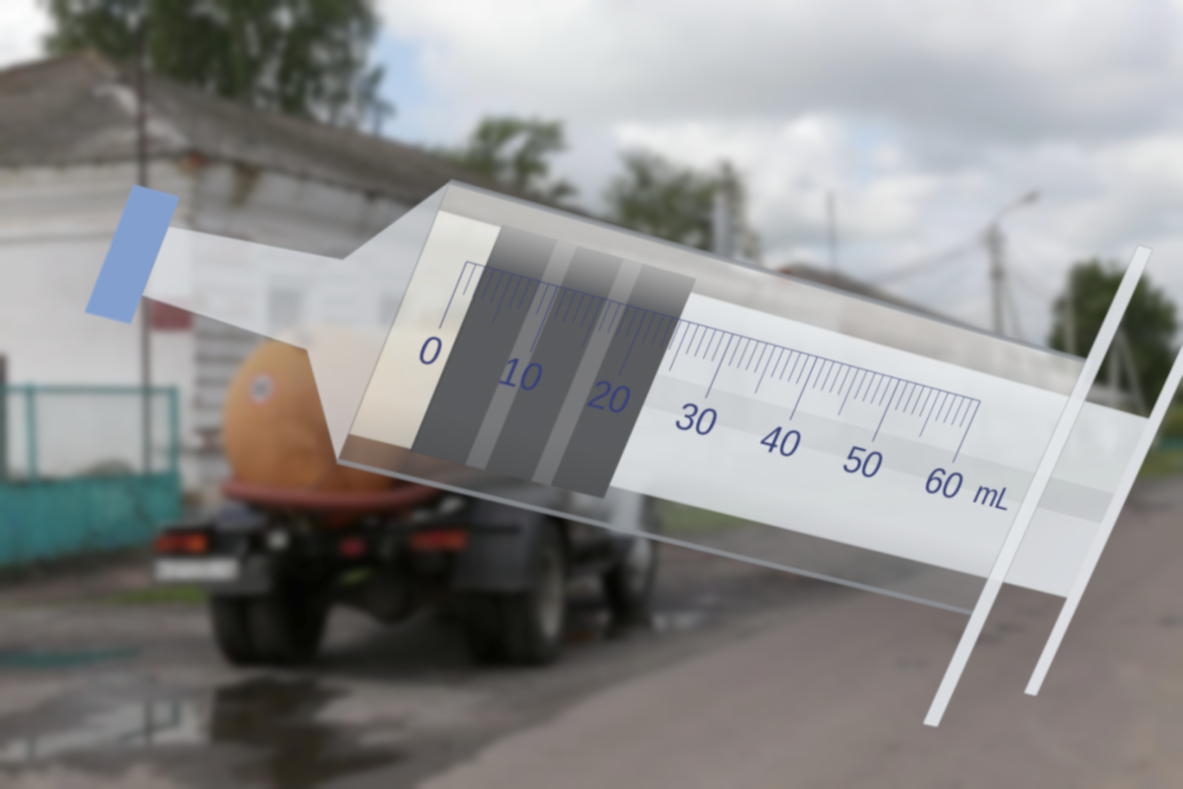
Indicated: 2mL
